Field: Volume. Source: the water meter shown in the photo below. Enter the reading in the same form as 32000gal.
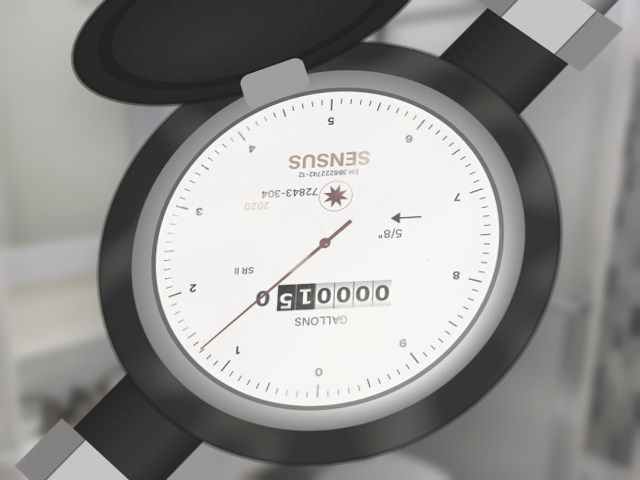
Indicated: 151.3gal
